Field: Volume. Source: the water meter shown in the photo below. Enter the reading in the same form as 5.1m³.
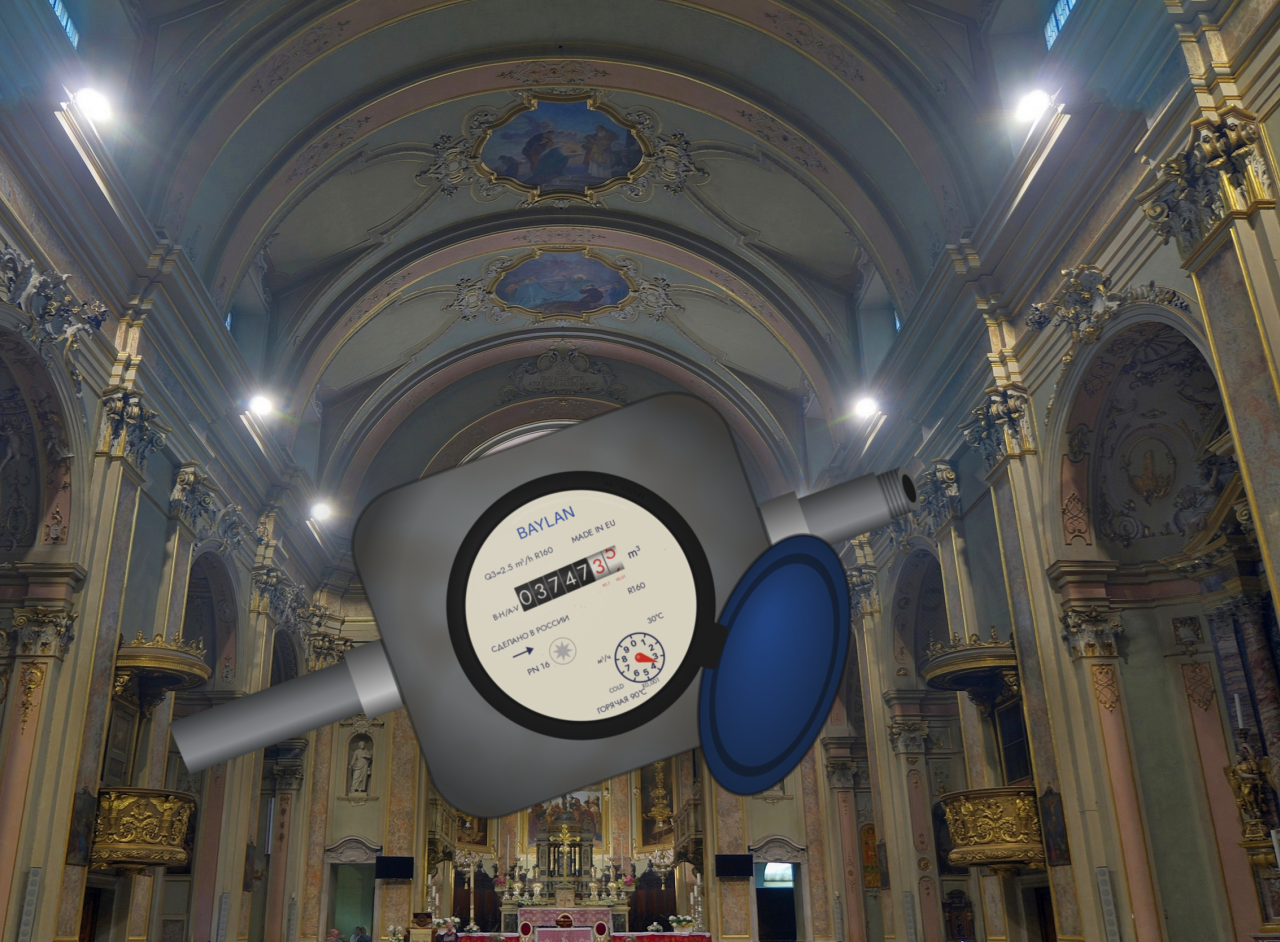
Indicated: 3747.353m³
